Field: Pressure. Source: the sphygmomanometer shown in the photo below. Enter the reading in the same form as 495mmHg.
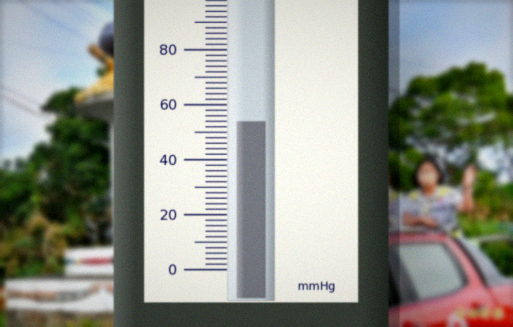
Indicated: 54mmHg
